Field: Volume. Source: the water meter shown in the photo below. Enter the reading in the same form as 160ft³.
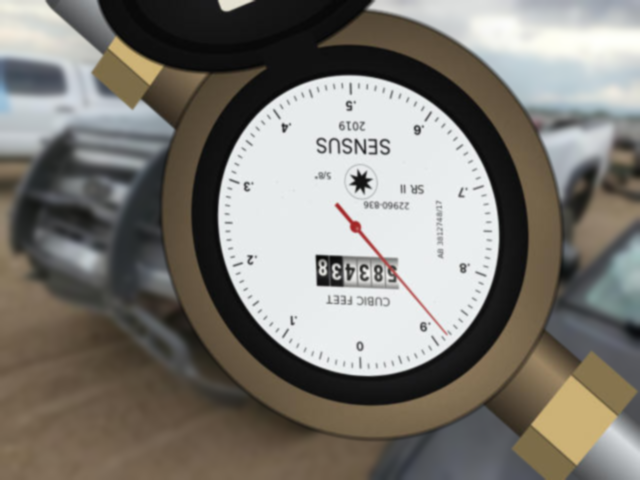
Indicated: 583437.88ft³
